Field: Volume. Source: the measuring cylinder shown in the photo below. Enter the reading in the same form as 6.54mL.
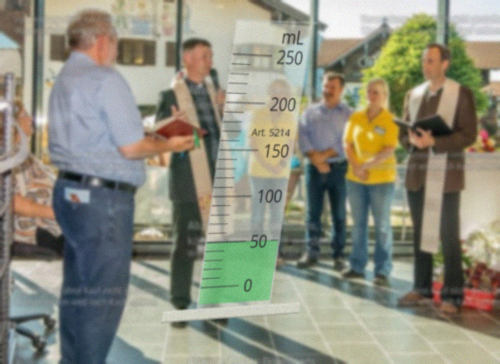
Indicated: 50mL
